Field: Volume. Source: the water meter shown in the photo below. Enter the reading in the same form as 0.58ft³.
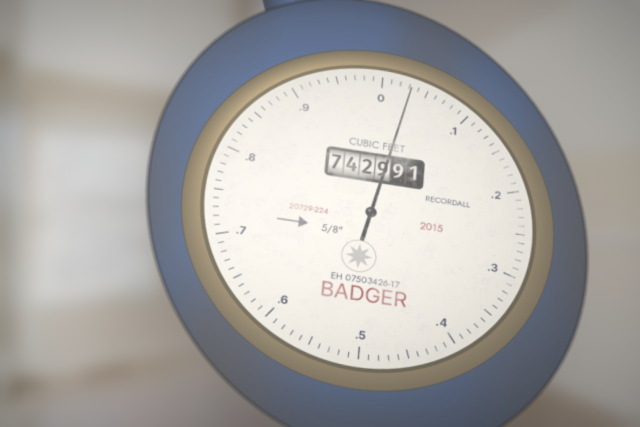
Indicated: 742991.03ft³
